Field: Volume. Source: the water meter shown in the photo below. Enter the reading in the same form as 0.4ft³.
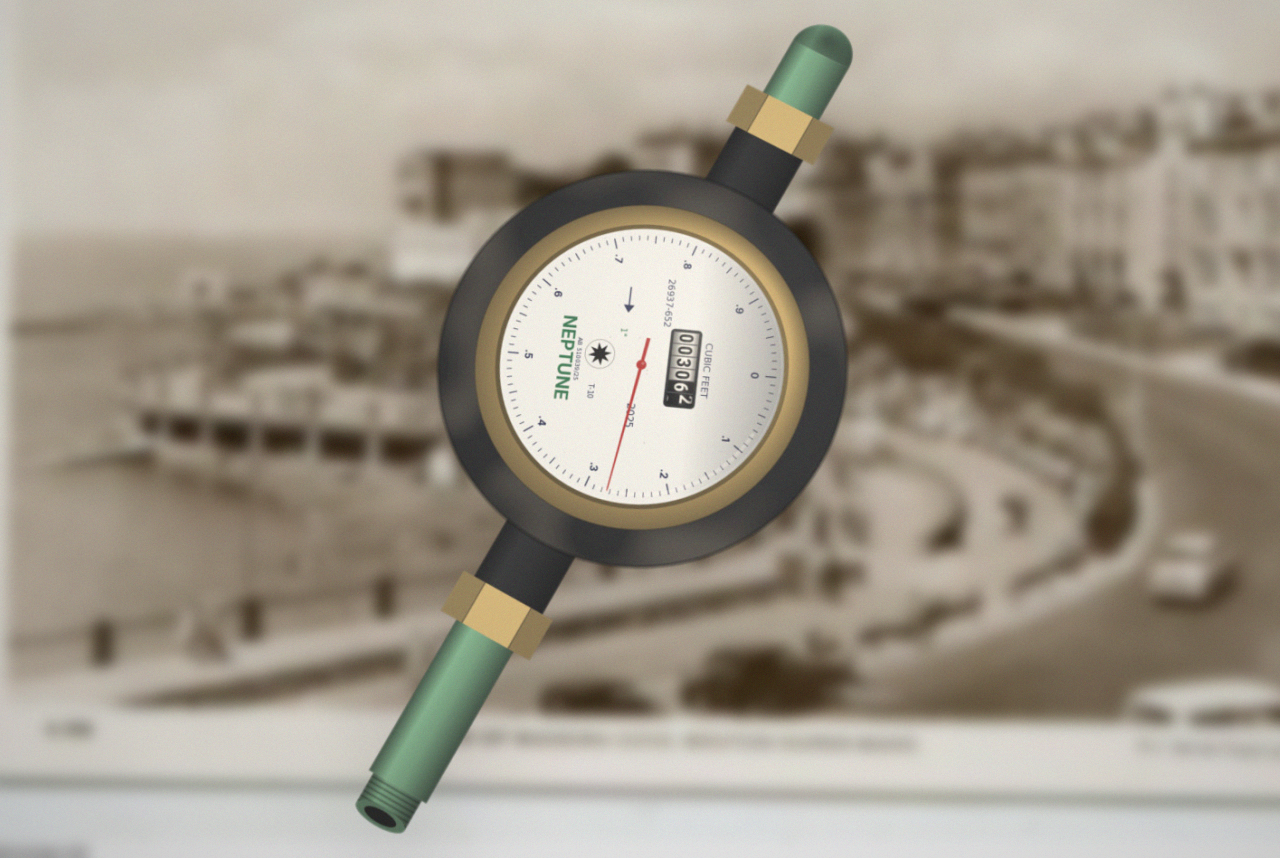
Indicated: 3062.27ft³
